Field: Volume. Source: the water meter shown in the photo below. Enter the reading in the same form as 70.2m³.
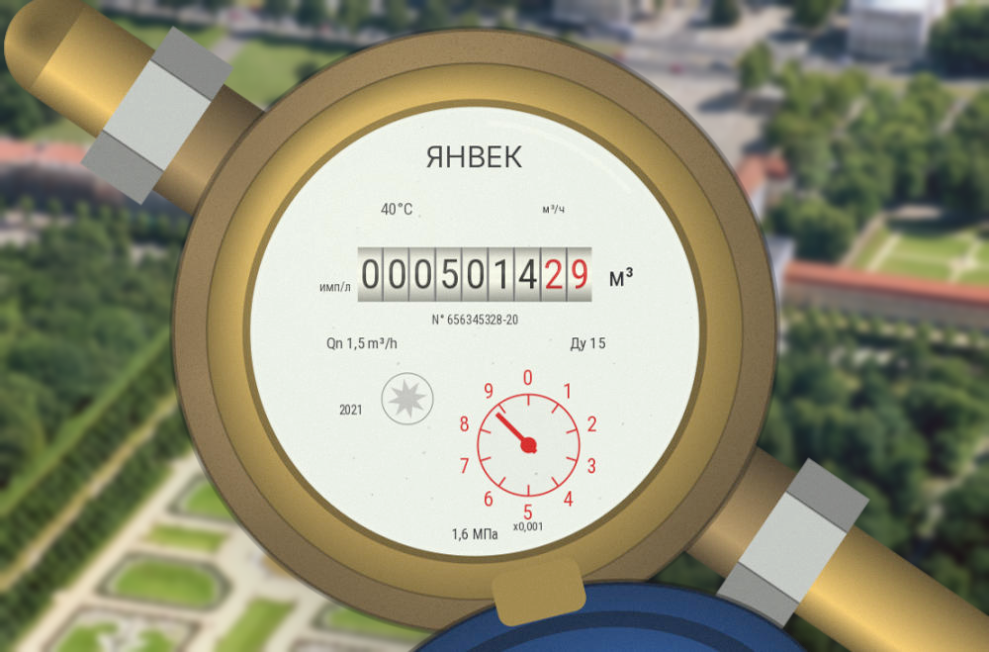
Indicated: 5014.298m³
